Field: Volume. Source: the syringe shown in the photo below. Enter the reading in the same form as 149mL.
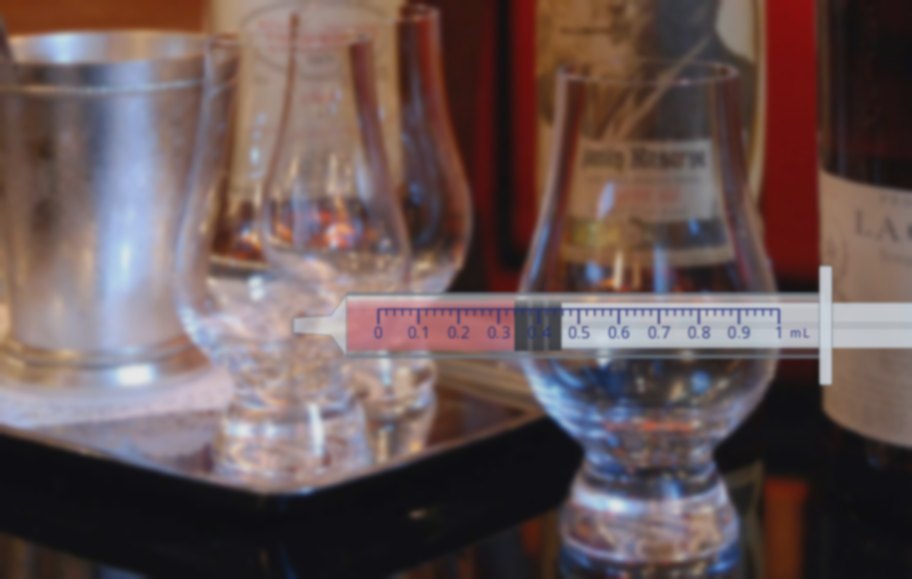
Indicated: 0.34mL
